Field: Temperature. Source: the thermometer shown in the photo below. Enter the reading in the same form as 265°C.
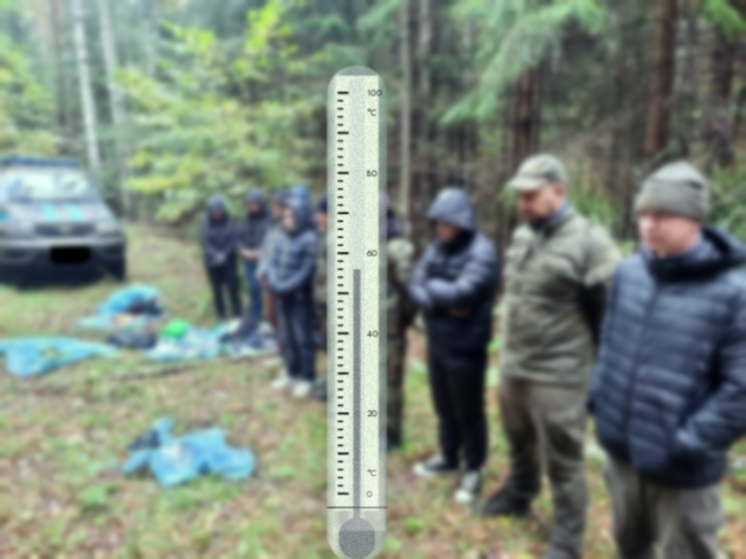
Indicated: 56°C
